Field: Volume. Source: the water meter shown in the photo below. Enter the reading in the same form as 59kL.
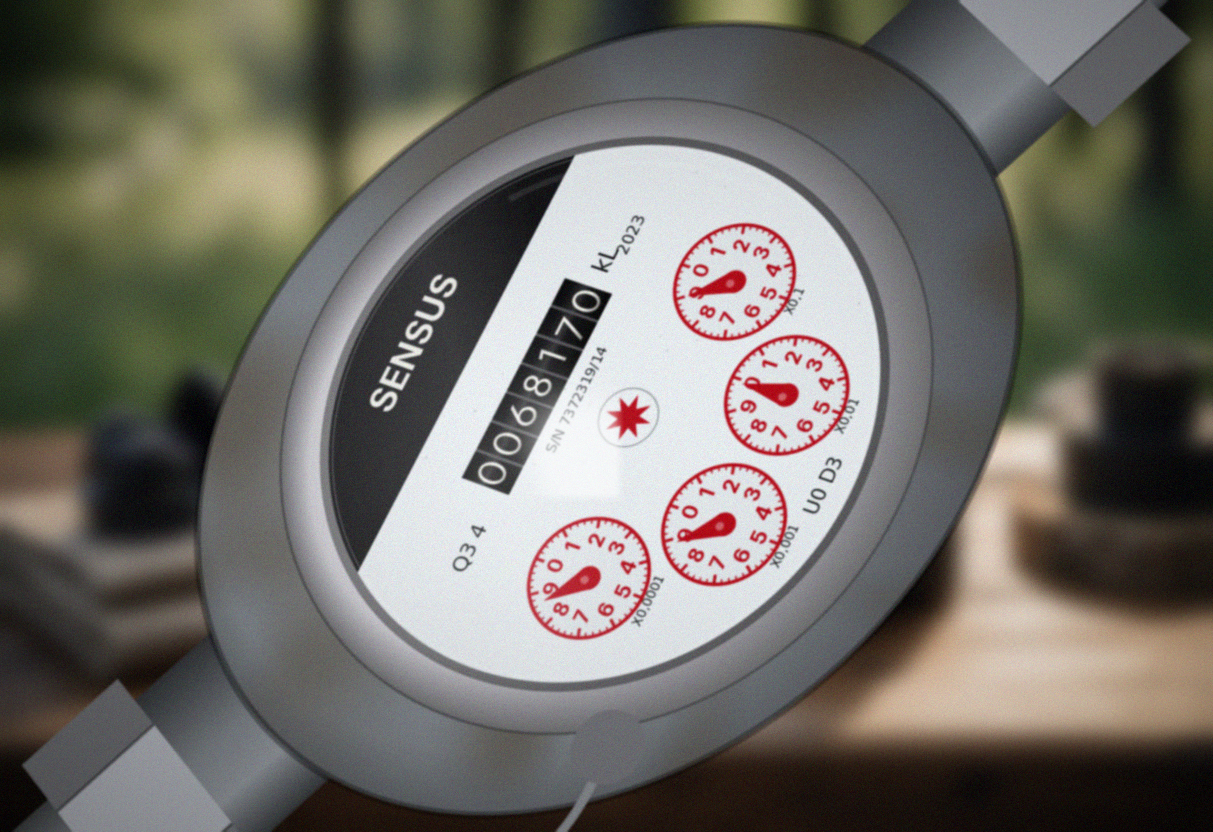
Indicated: 68169.8988kL
